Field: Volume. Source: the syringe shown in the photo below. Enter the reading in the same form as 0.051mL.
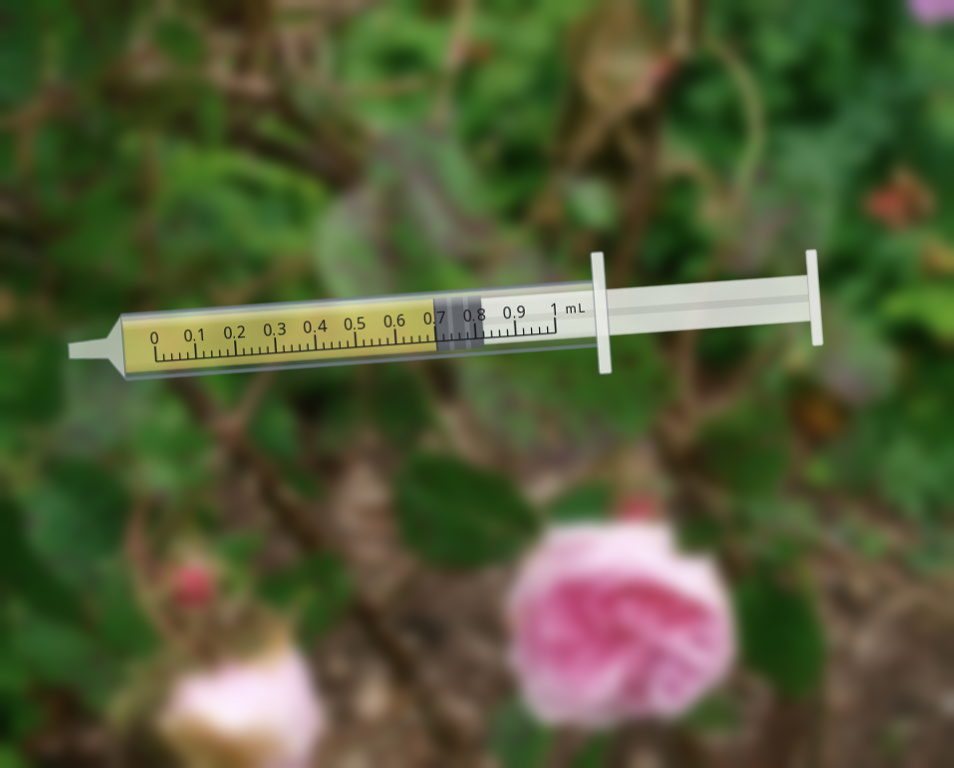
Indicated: 0.7mL
